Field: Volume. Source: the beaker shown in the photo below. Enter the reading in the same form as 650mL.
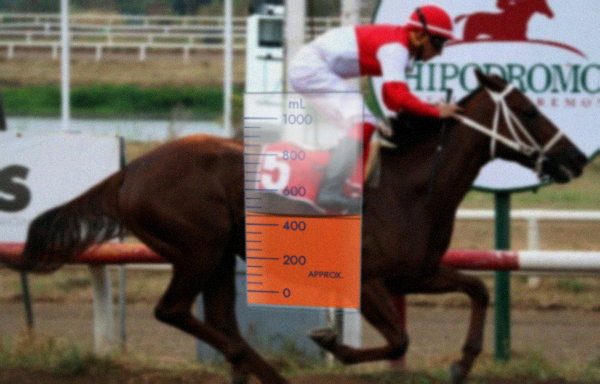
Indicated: 450mL
